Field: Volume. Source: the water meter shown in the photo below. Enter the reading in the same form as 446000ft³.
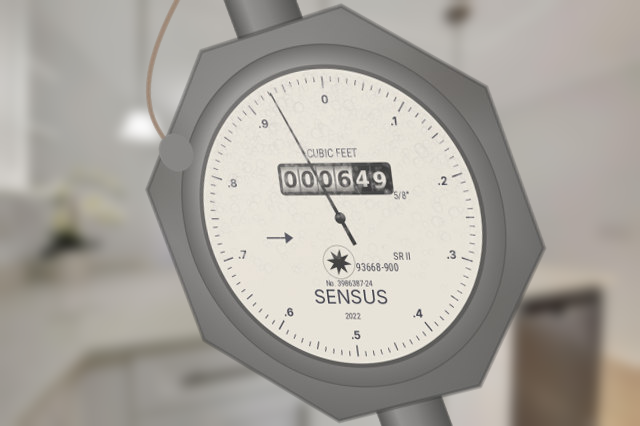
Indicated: 648.93ft³
